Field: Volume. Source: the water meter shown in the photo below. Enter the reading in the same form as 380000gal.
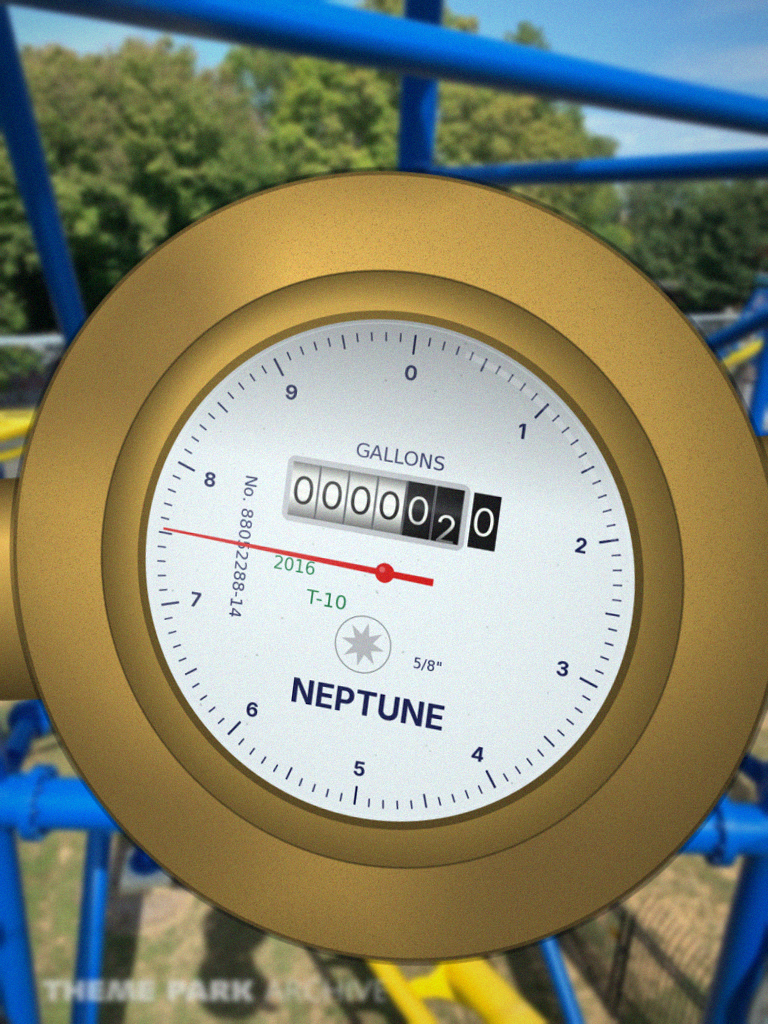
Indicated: 17.5gal
